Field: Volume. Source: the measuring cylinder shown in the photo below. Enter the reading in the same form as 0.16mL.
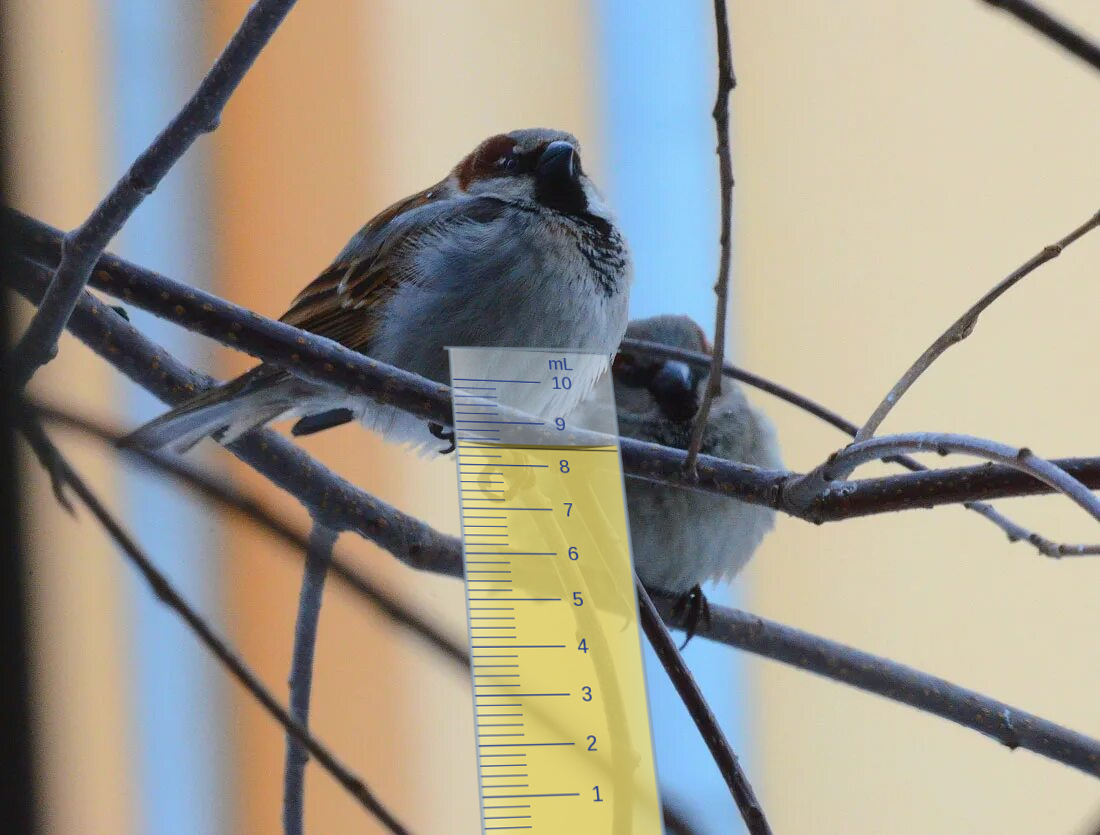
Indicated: 8.4mL
